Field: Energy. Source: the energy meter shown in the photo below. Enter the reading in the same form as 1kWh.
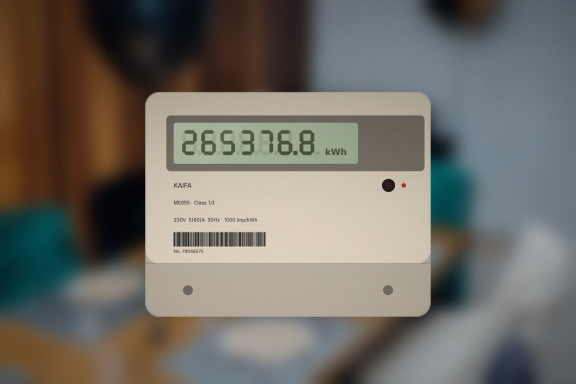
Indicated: 265376.8kWh
